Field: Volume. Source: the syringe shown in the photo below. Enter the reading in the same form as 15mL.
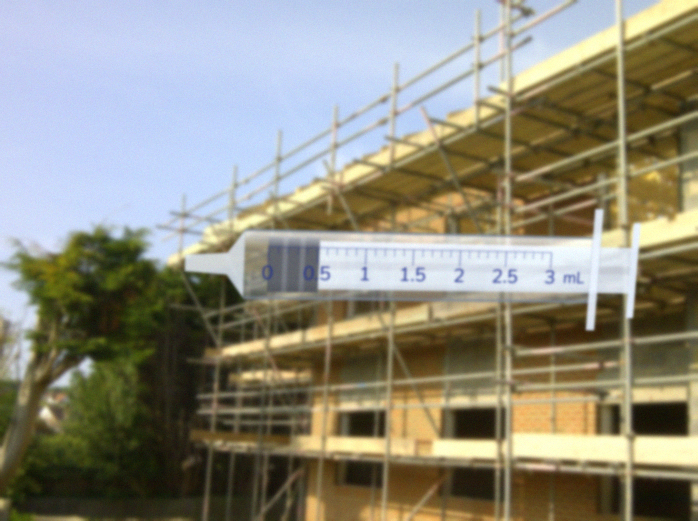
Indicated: 0mL
